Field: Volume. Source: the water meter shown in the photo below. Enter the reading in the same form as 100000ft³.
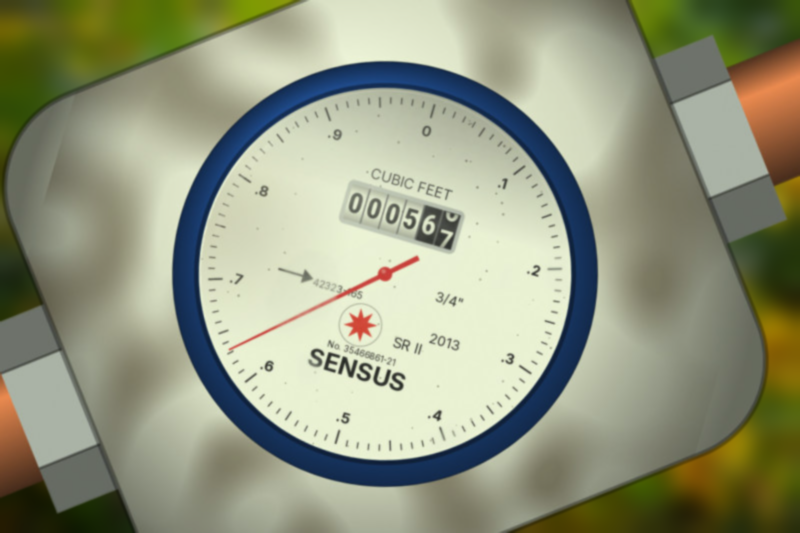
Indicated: 566.63ft³
